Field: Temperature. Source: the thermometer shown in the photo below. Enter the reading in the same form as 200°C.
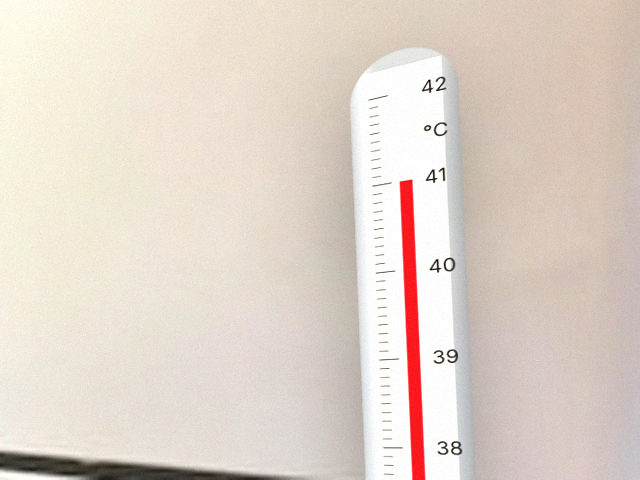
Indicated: 41°C
